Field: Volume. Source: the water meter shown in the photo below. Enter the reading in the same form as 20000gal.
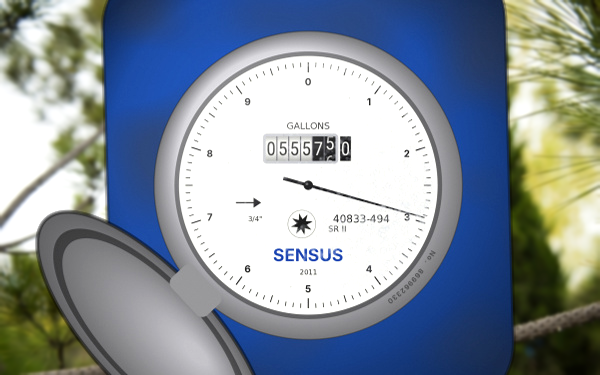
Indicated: 555752.9gal
